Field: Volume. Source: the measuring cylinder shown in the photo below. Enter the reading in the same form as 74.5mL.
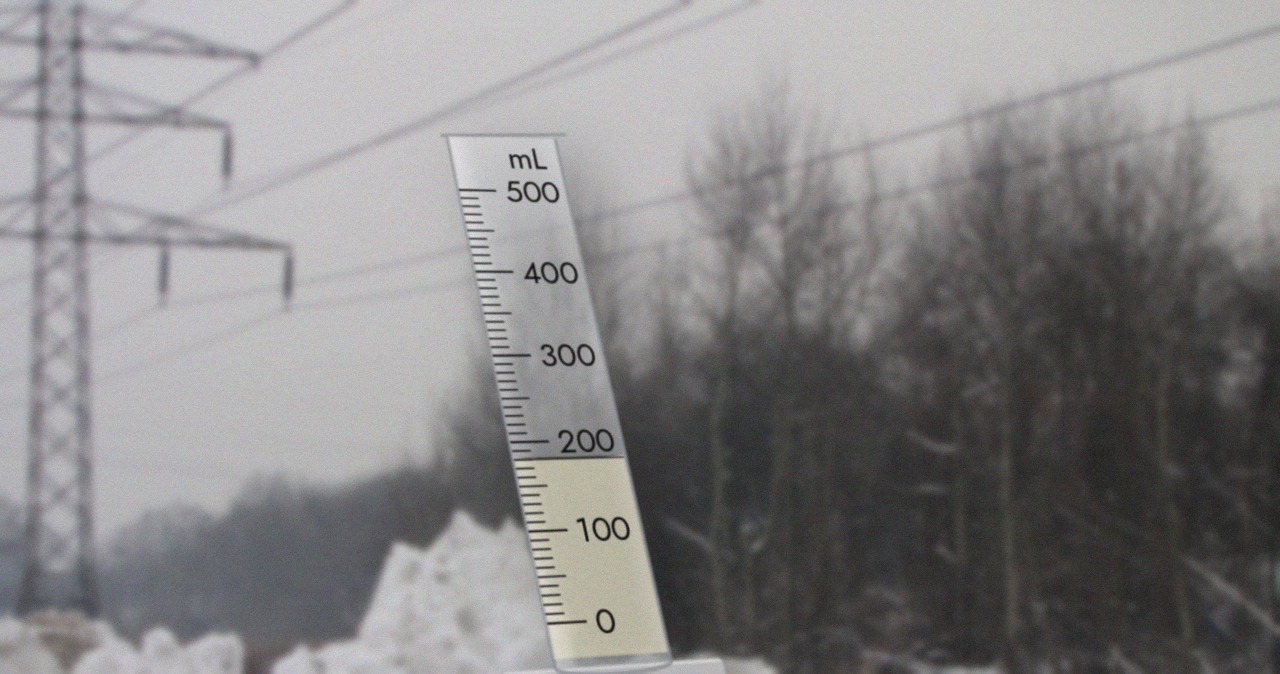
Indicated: 180mL
